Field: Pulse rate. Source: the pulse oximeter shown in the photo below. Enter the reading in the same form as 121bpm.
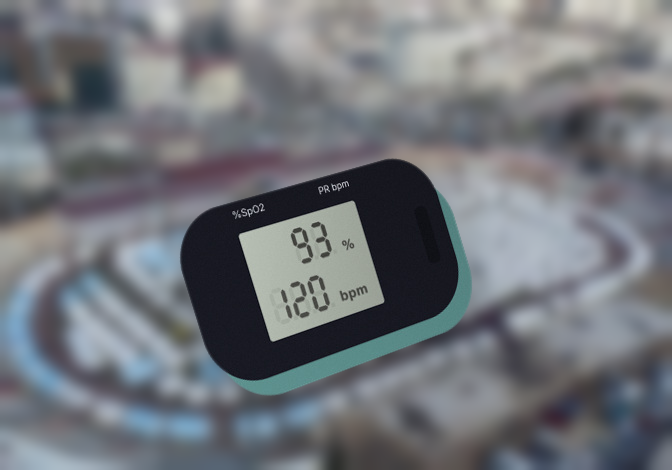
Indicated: 120bpm
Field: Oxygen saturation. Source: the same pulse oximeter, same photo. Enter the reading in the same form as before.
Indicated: 93%
